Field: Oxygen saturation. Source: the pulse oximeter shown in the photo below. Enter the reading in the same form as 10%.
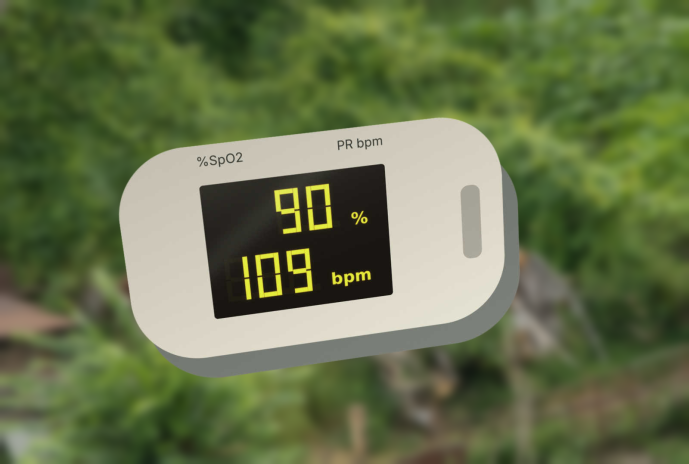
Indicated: 90%
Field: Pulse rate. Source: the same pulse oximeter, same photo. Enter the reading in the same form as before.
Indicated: 109bpm
